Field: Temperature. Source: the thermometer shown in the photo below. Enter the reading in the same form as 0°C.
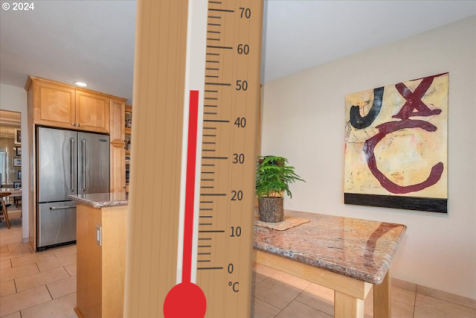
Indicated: 48°C
